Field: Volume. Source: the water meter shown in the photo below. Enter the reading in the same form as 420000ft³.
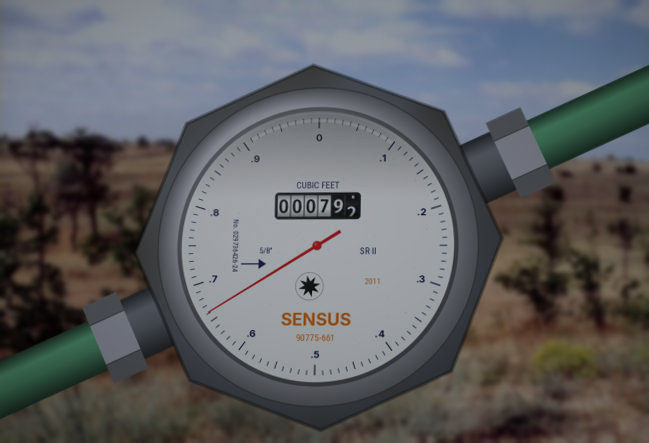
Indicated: 791.66ft³
